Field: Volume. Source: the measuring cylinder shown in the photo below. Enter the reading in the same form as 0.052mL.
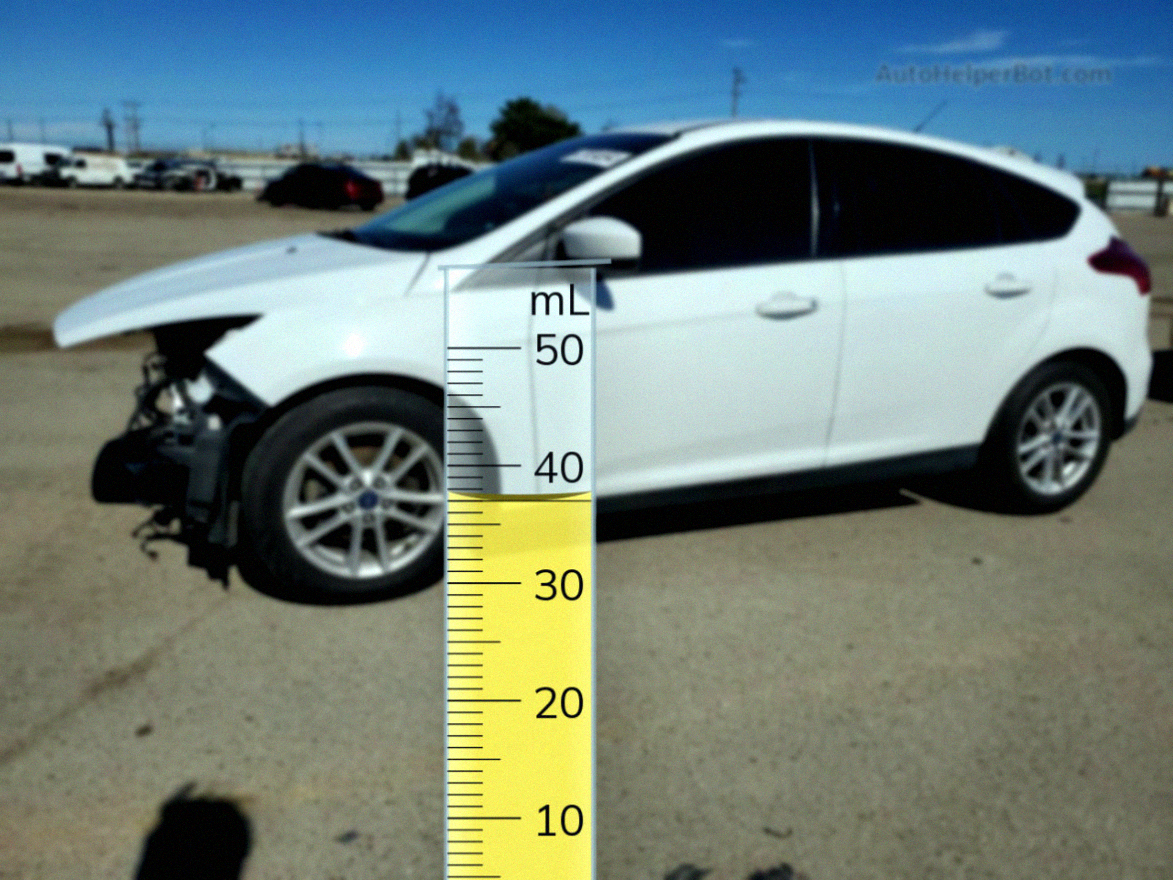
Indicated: 37mL
